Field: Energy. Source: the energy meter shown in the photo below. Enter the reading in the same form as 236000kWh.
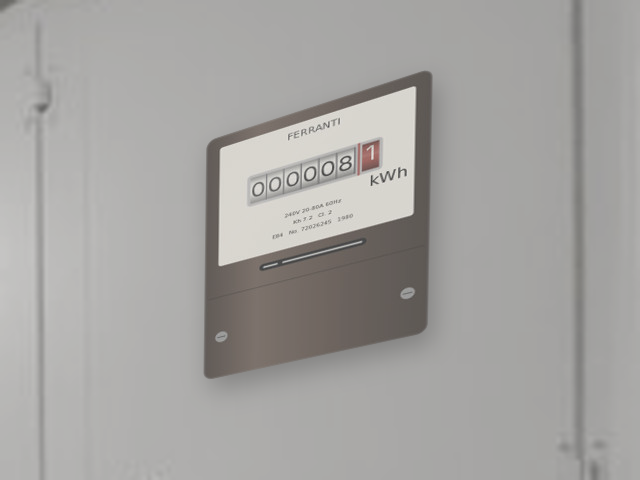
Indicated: 8.1kWh
